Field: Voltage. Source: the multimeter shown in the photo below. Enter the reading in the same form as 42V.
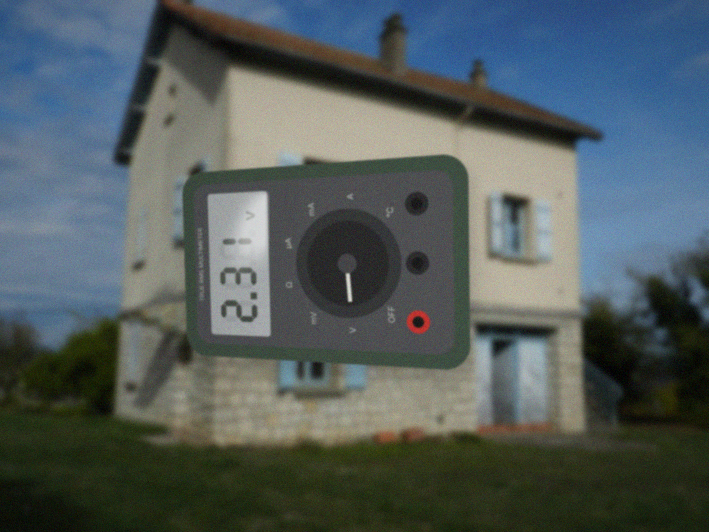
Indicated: 2.31V
